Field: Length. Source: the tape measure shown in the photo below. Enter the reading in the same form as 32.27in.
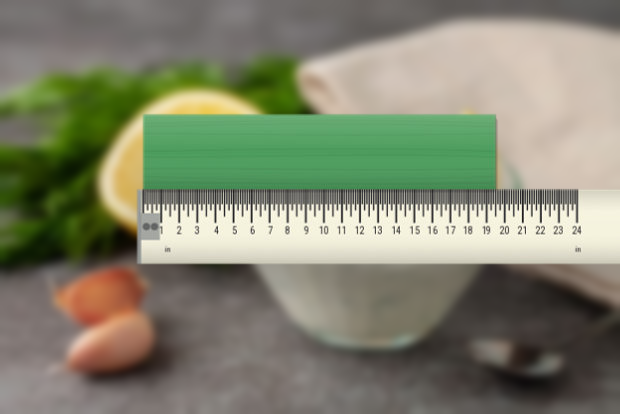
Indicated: 19.5in
